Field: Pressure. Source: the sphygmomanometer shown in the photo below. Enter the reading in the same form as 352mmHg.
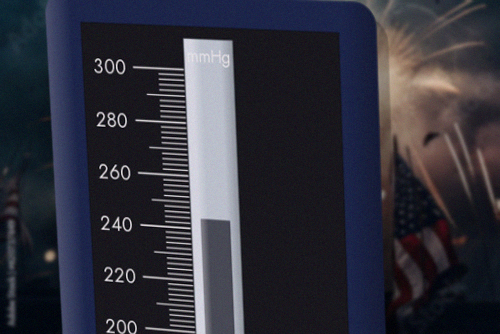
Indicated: 244mmHg
